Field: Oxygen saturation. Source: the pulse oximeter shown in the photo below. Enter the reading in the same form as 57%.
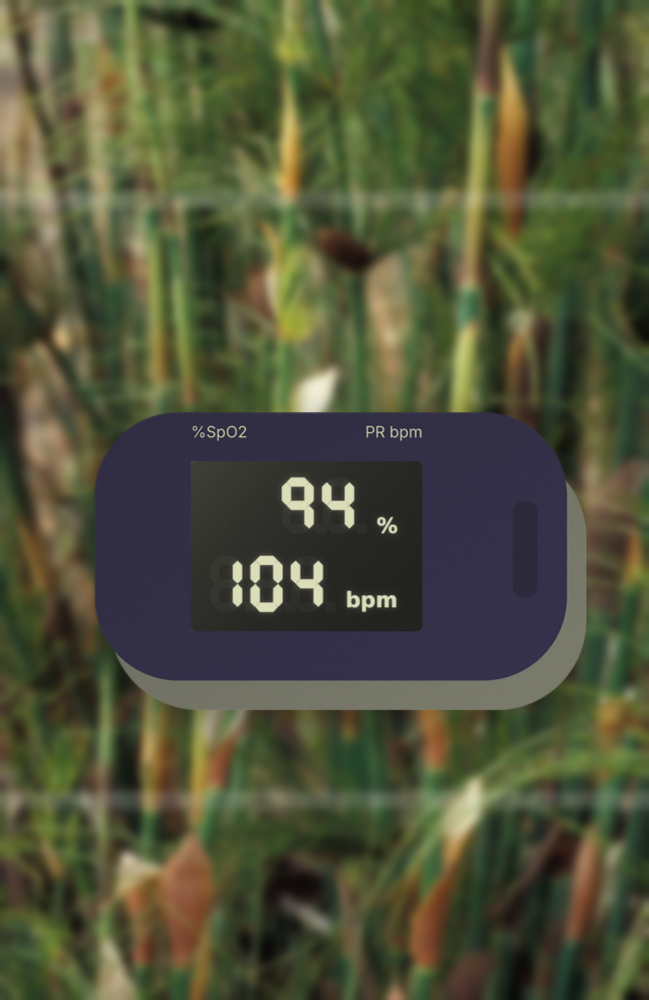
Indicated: 94%
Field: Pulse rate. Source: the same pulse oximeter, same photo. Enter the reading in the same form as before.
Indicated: 104bpm
